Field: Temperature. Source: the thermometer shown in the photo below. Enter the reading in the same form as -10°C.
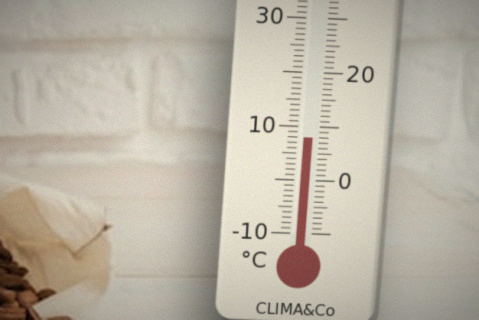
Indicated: 8°C
